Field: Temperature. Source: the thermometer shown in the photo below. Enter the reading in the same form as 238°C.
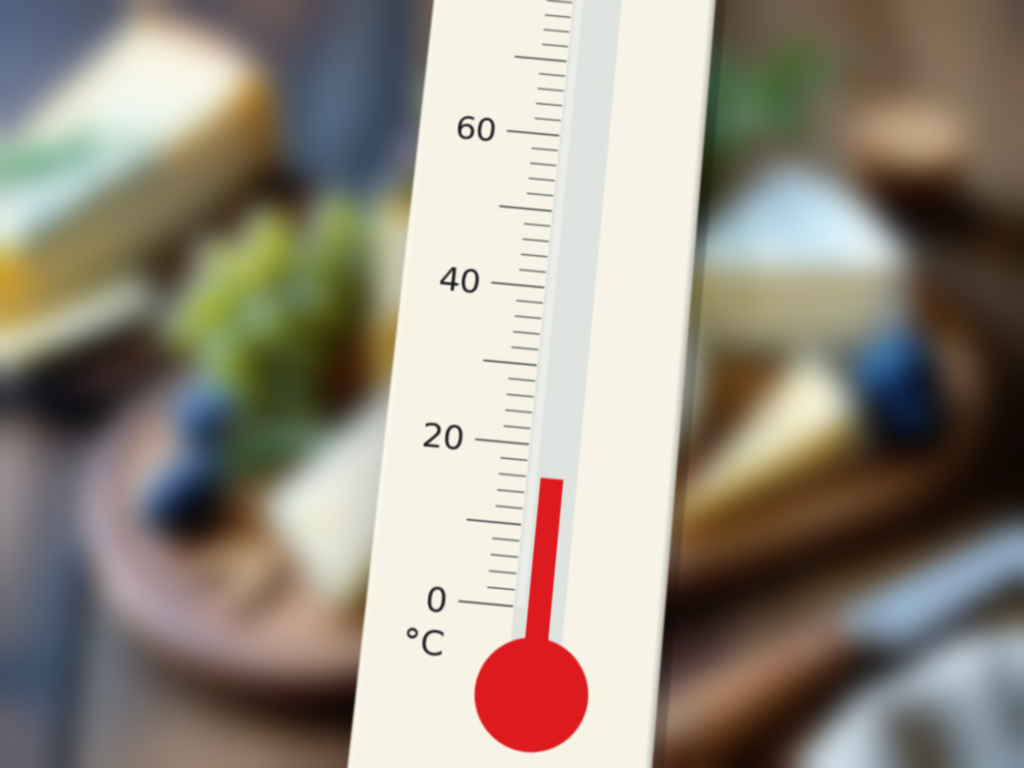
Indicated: 16°C
